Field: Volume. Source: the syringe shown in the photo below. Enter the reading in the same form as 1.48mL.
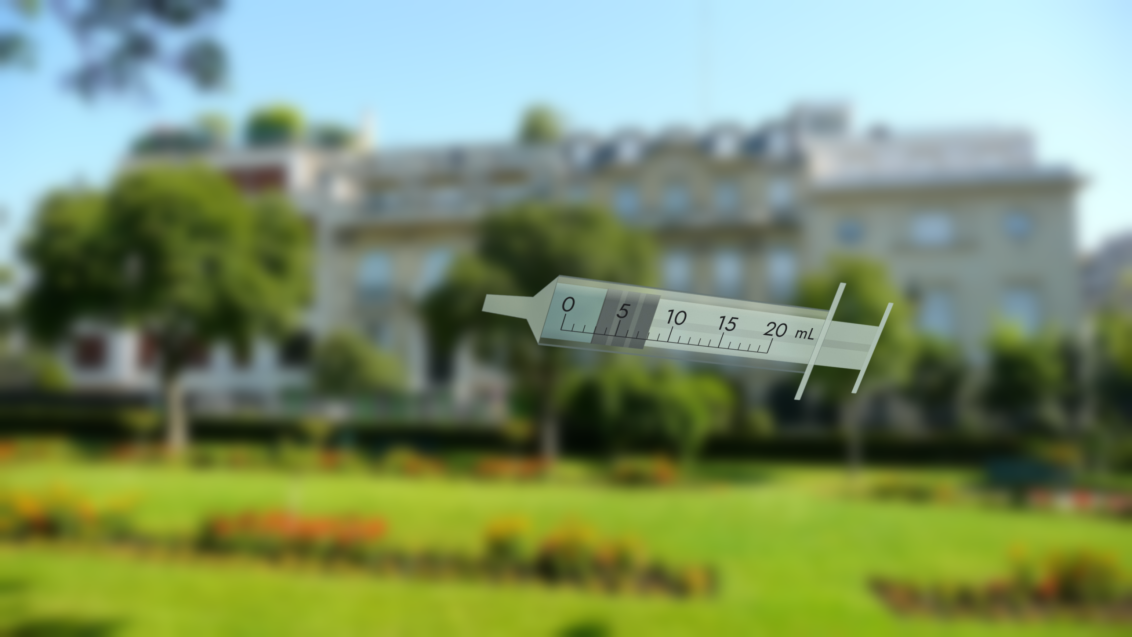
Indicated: 3mL
